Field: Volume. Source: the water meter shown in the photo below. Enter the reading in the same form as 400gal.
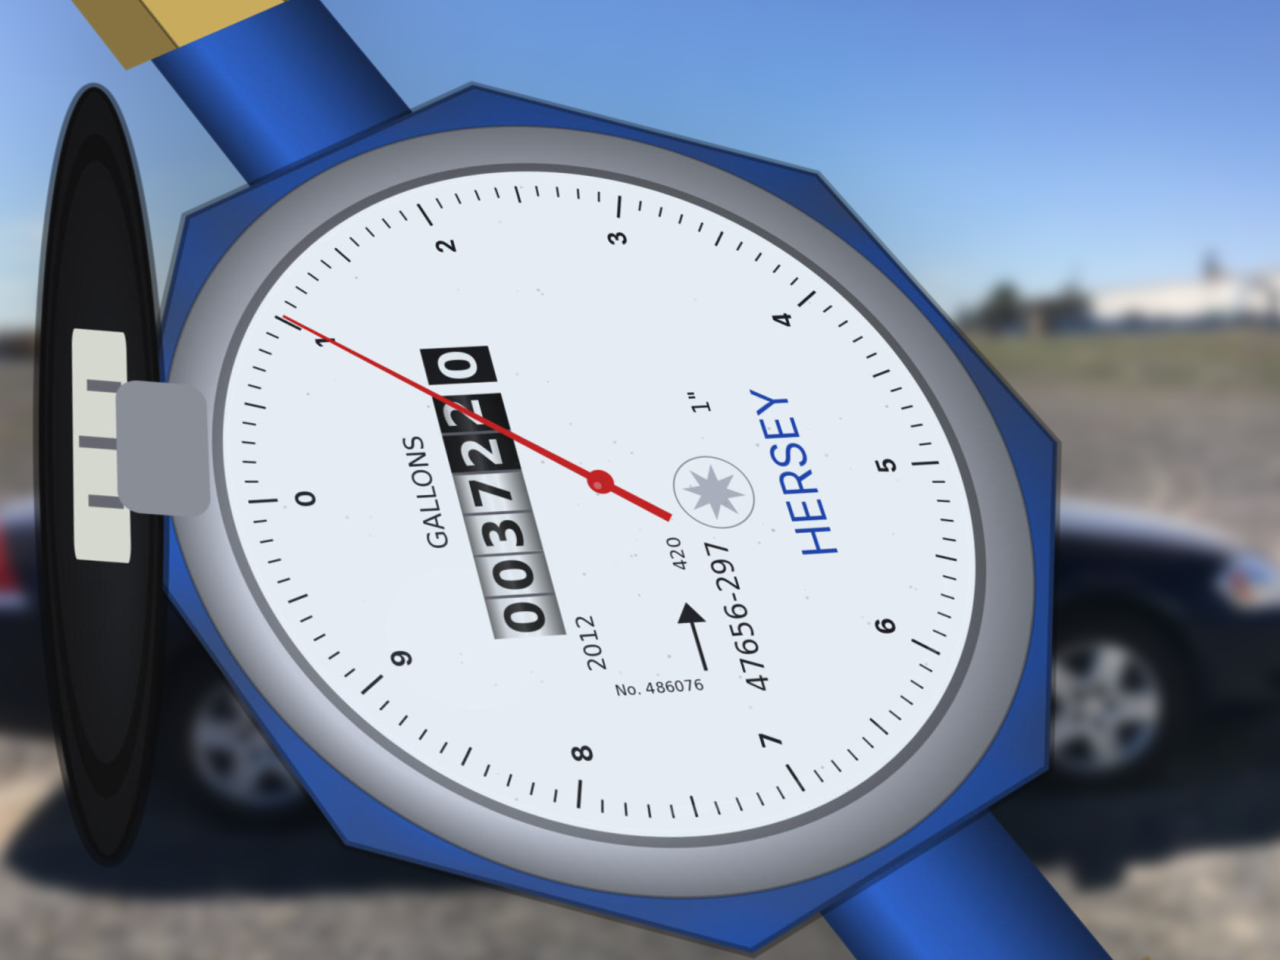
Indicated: 37221.0gal
